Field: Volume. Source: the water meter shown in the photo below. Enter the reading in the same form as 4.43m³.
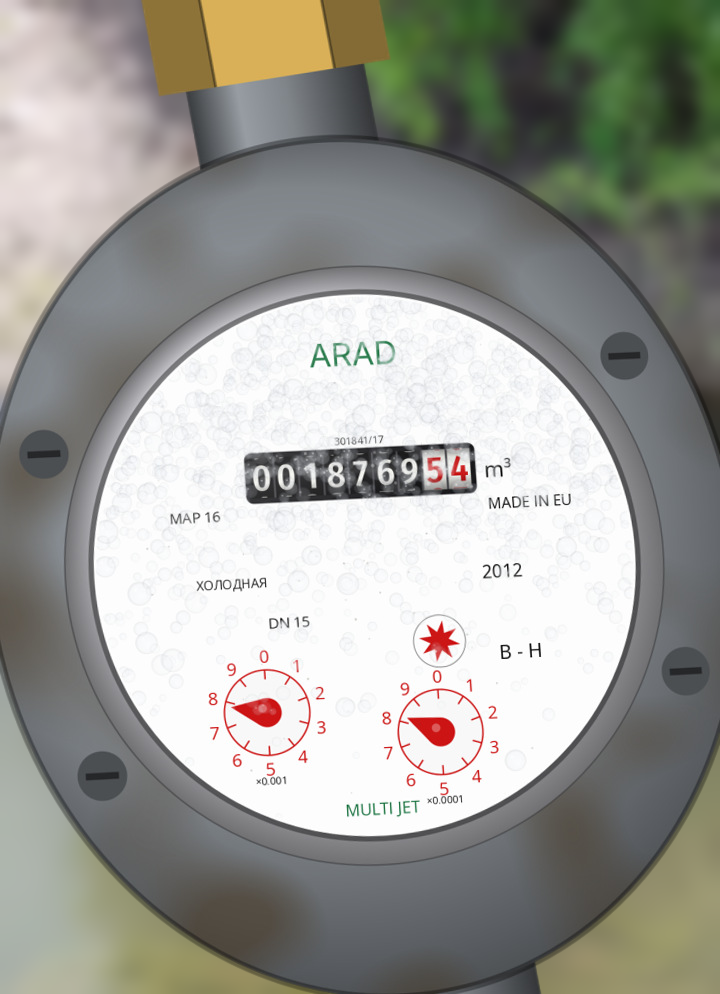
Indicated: 18769.5478m³
